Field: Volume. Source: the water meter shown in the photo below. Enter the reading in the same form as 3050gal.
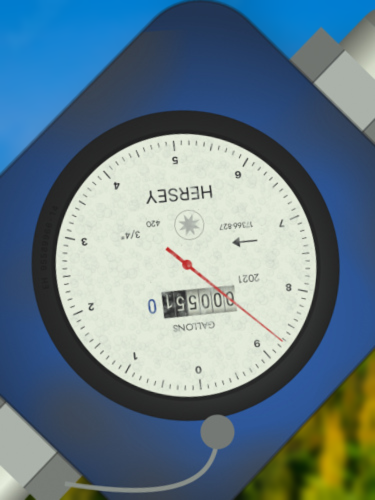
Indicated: 5508.7gal
